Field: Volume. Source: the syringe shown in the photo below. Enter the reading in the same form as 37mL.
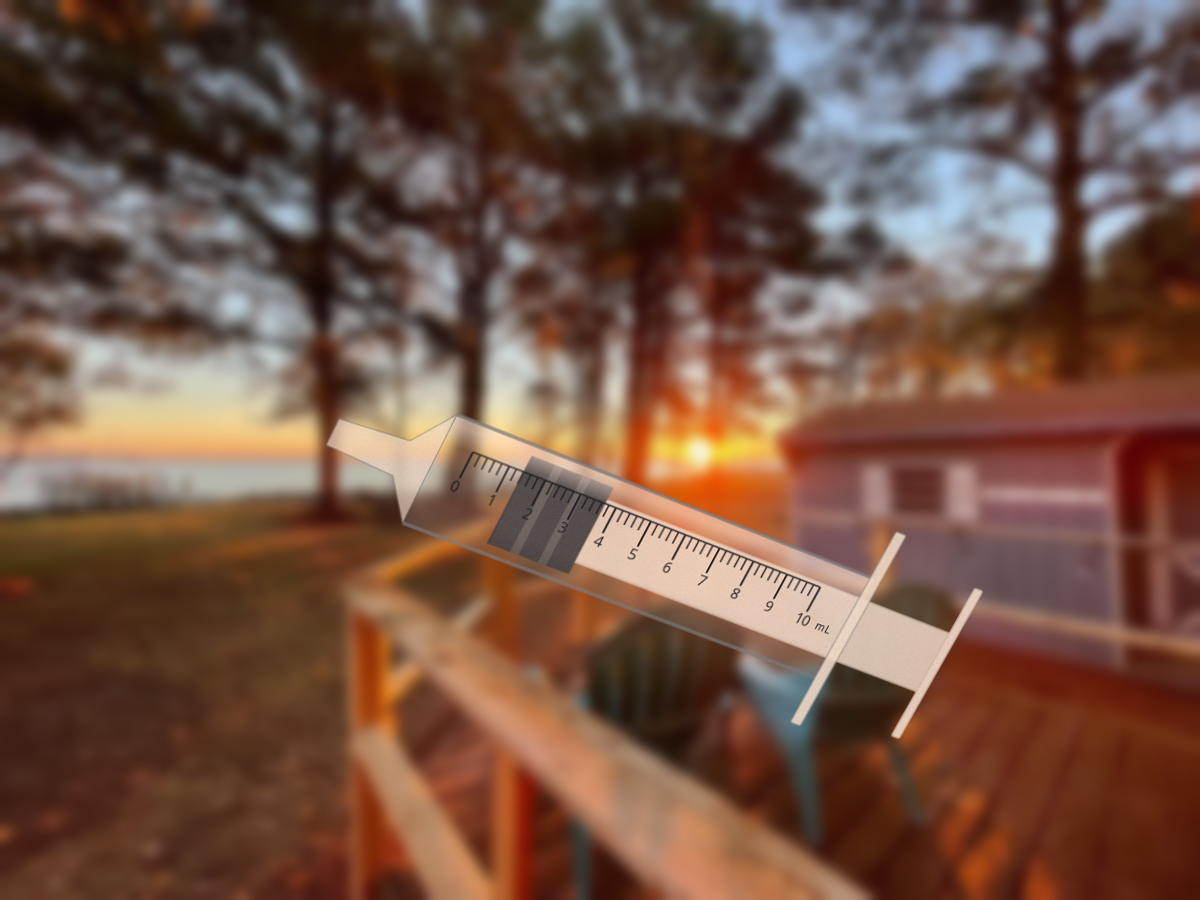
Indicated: 1.4mL
